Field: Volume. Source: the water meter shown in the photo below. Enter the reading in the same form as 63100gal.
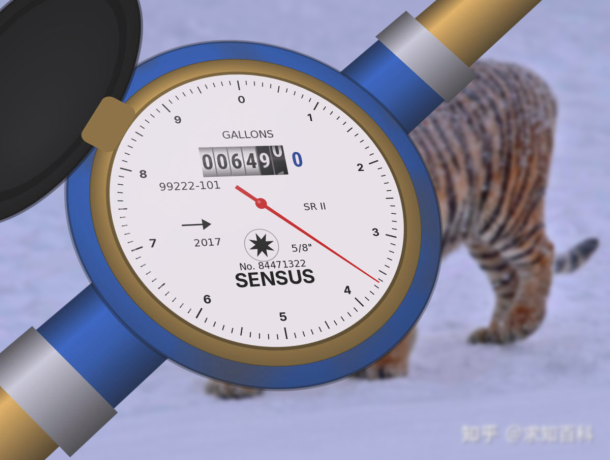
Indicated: 64903.6gal
